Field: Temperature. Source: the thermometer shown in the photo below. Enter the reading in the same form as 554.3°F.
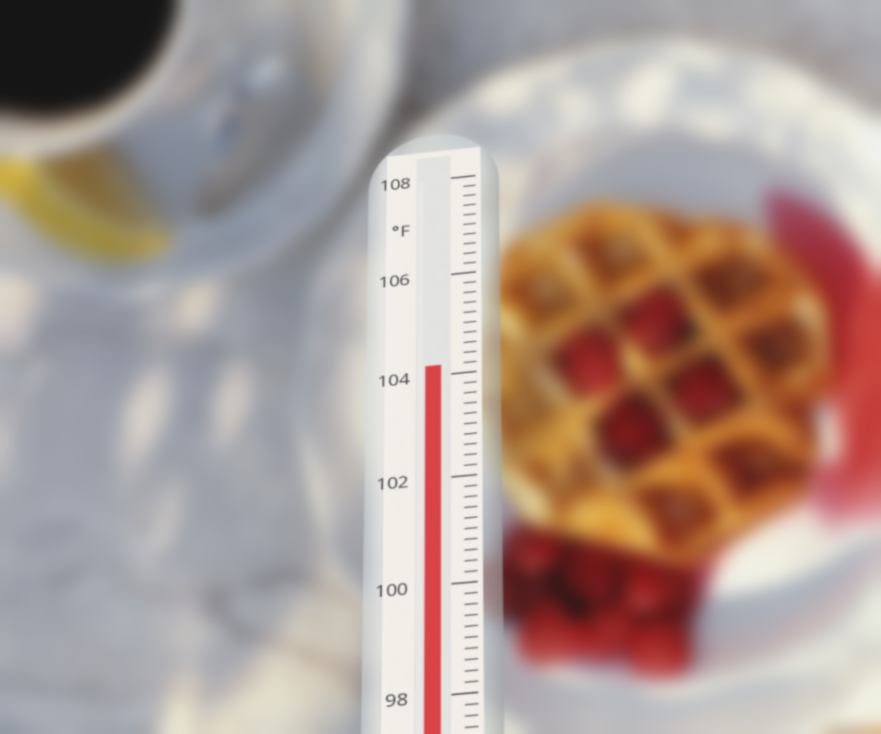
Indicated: 104.2°F
